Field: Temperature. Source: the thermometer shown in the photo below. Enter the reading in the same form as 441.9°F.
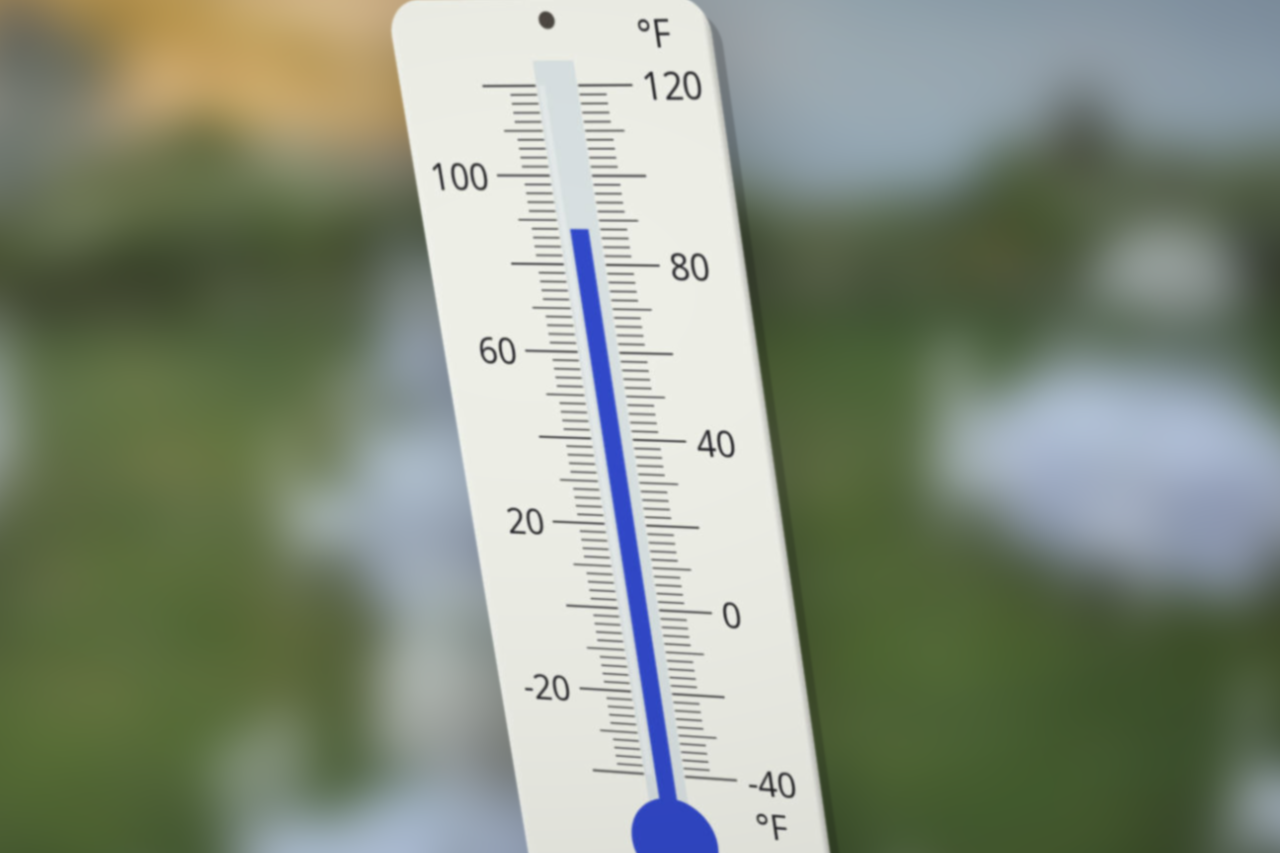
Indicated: 88°F
